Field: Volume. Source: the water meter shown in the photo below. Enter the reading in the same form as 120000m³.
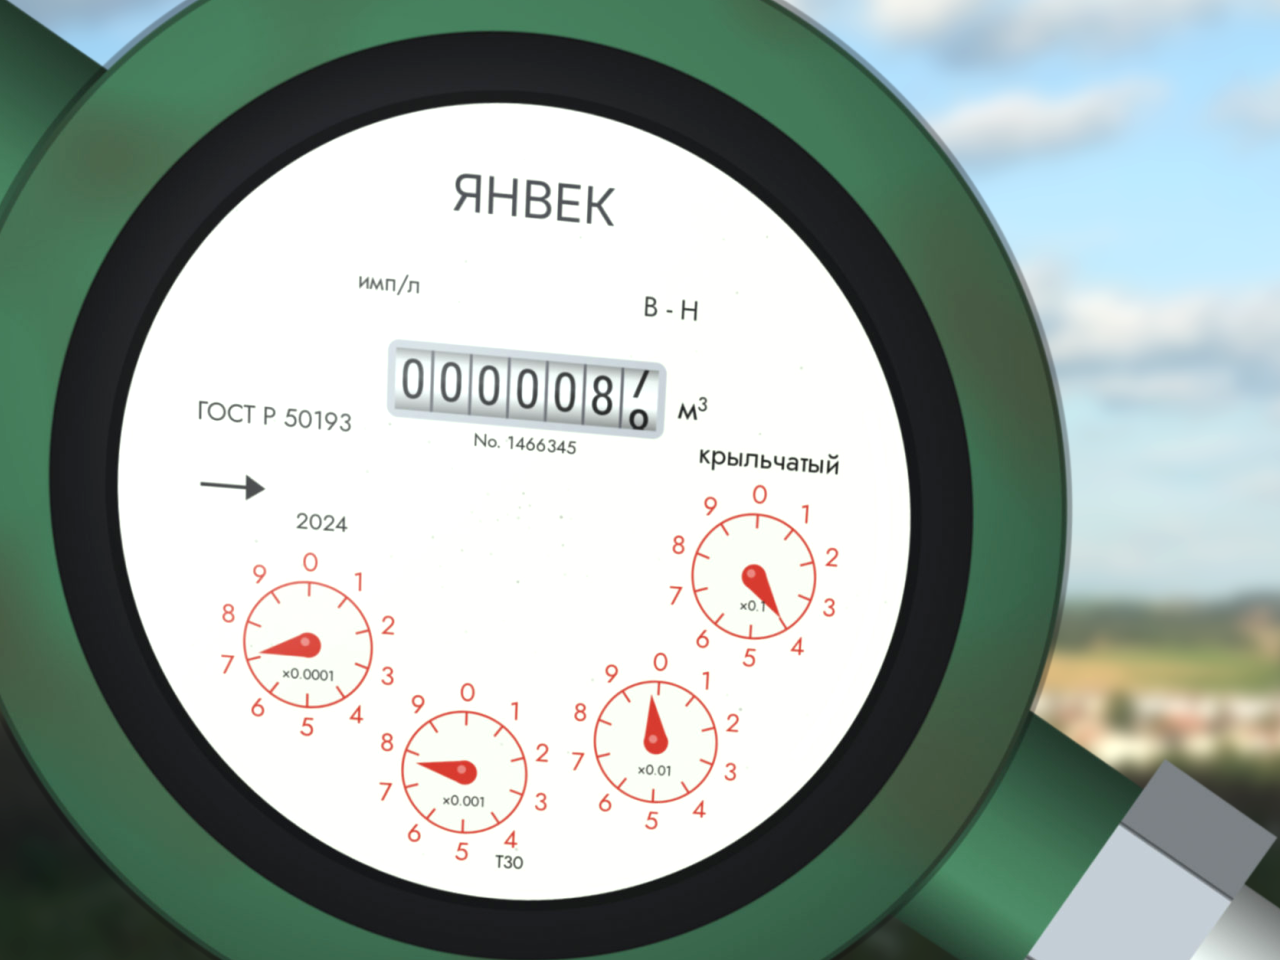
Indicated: 87.3977m³
